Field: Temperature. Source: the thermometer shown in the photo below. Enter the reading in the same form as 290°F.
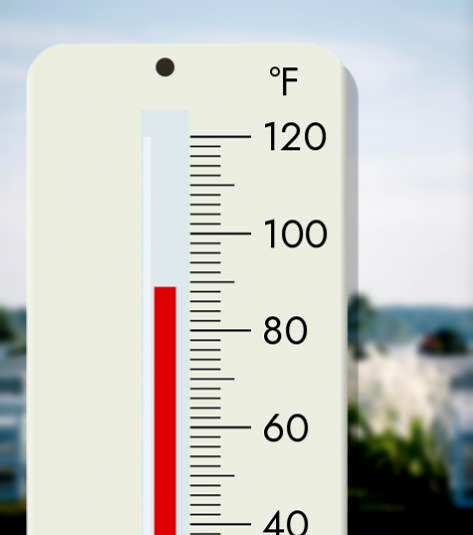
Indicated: 89°F
